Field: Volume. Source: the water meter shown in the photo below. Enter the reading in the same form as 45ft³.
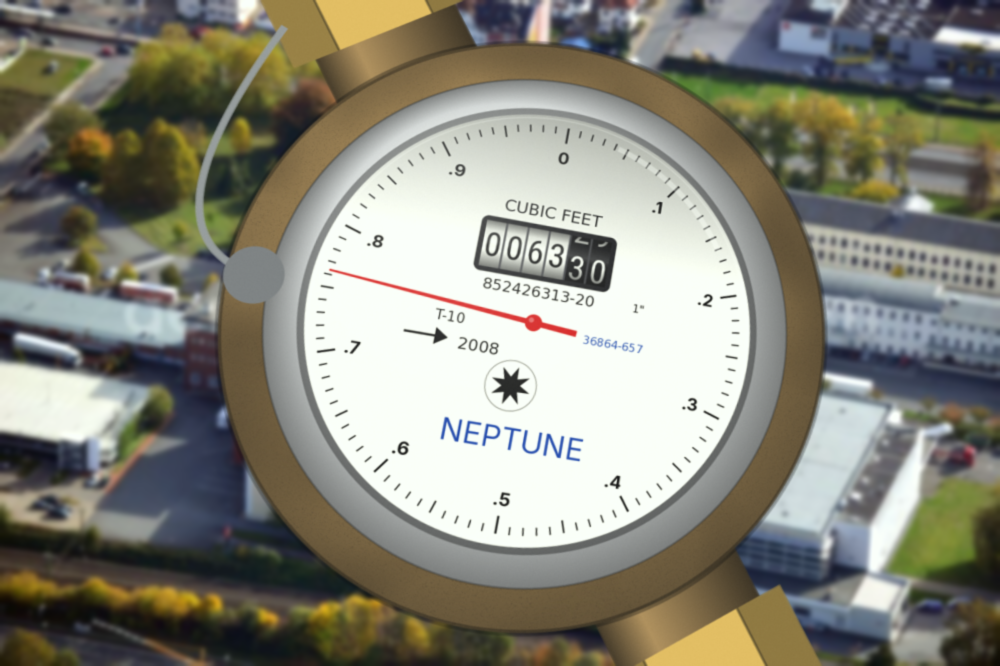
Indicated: 6329.76ft³
